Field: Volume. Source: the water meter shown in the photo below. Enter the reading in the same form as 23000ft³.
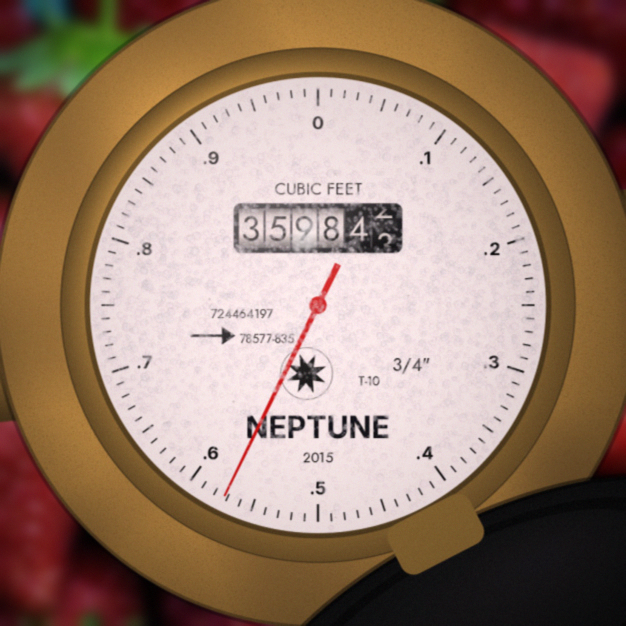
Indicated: 359842.57ft³
